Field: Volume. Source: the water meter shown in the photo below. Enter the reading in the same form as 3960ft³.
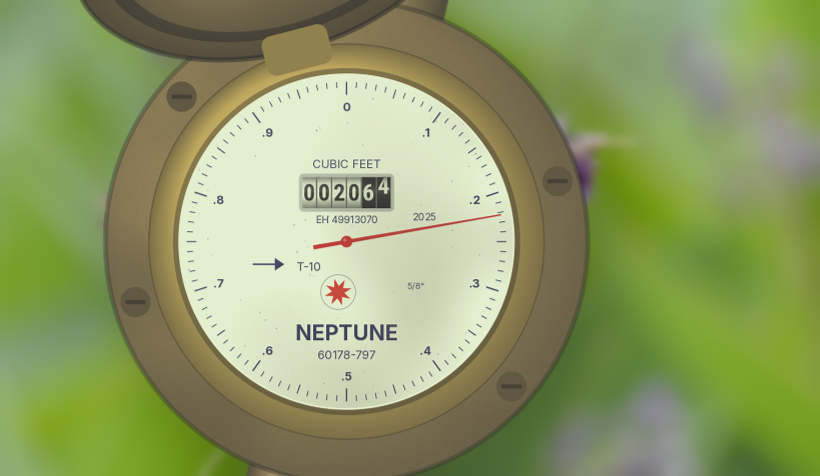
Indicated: 2064.22ft³
